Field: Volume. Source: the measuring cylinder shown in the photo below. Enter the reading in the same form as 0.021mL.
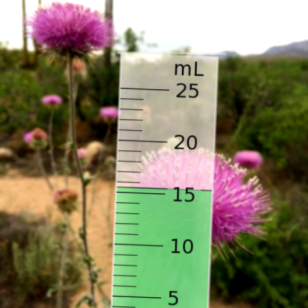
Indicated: 15.5mL
